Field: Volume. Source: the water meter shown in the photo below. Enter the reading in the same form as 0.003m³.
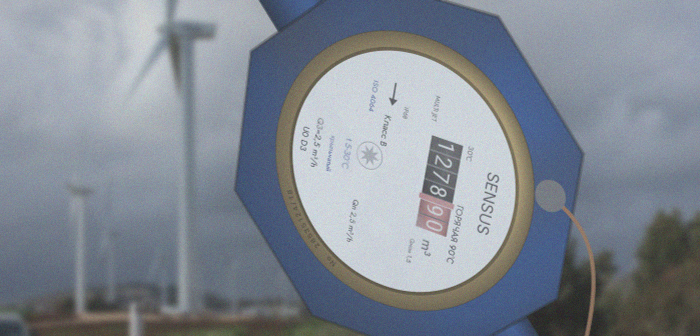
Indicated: 1278.90m³
